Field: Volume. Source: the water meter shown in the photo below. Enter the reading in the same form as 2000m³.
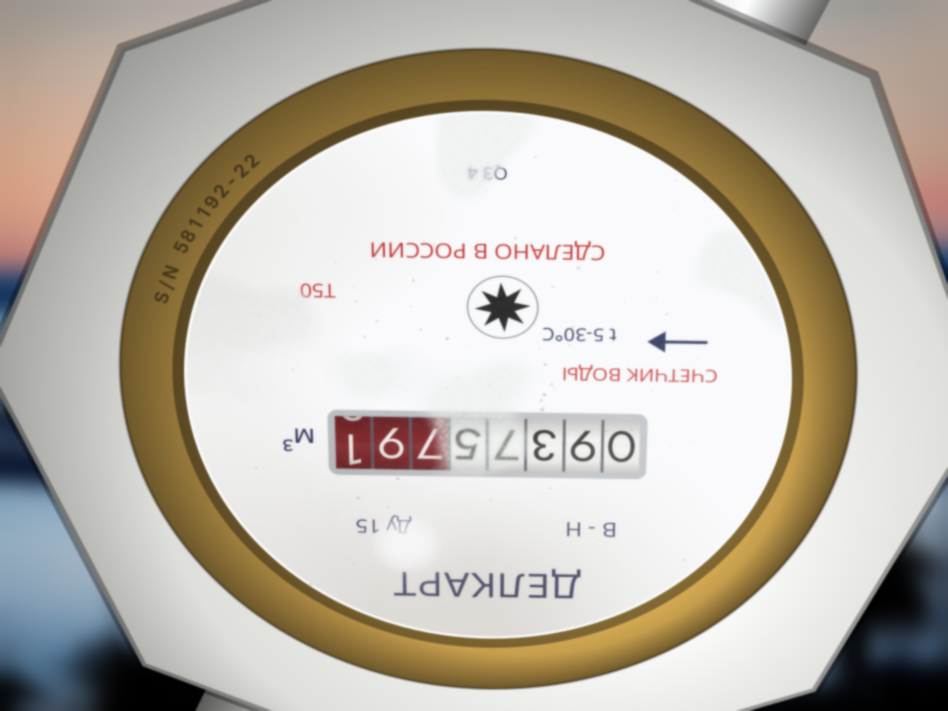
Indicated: 9375.791m³
